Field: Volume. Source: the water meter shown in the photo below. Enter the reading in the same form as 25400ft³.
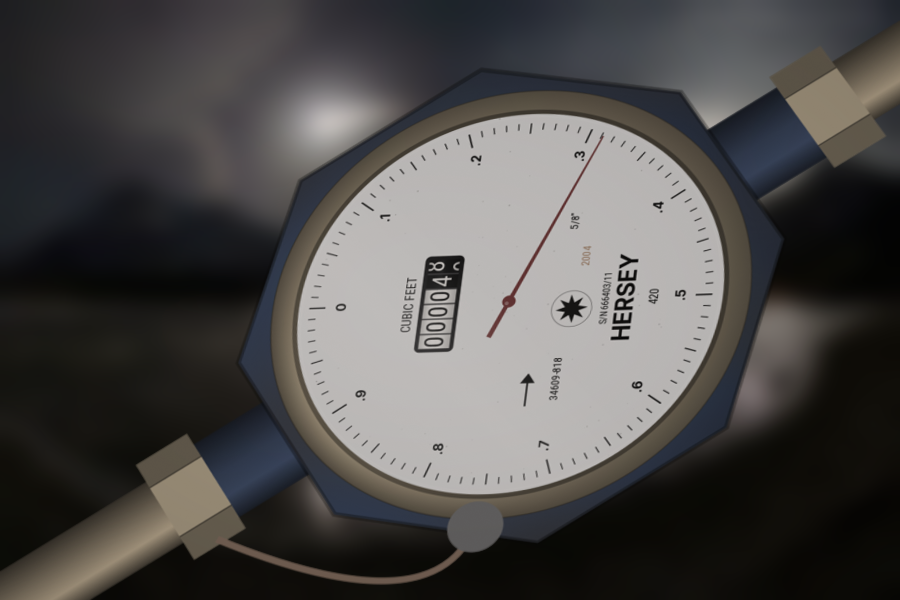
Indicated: 48.31ft³
